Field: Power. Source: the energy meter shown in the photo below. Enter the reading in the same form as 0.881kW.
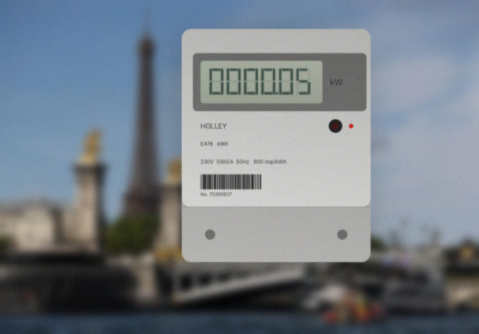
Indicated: 0.05kW
